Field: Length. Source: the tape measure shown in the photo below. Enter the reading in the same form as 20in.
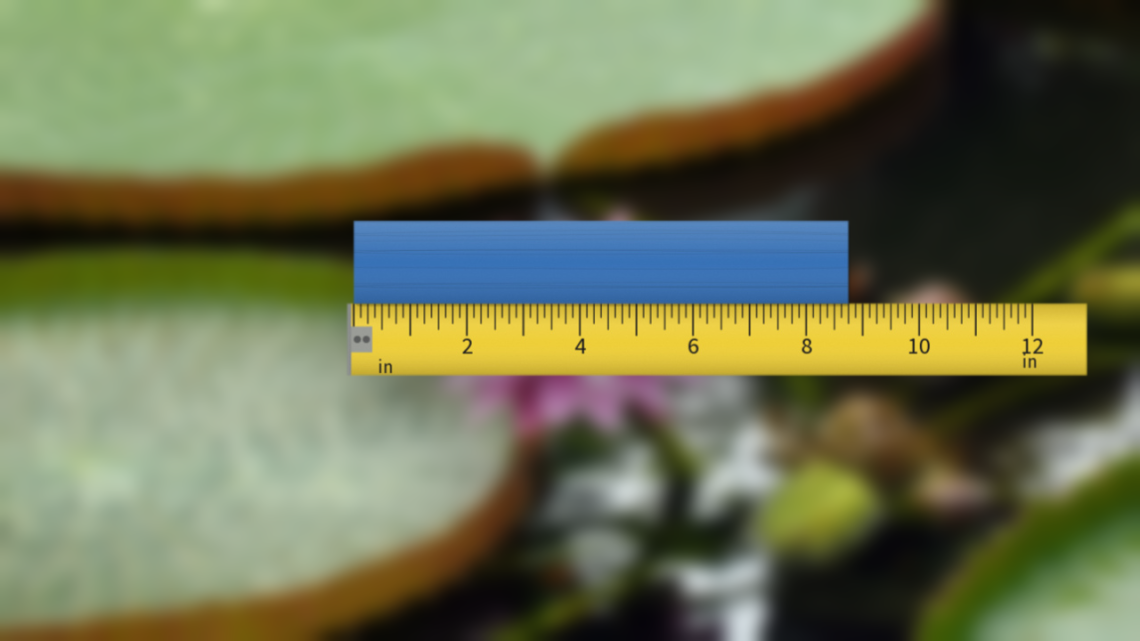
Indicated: 8.75in
